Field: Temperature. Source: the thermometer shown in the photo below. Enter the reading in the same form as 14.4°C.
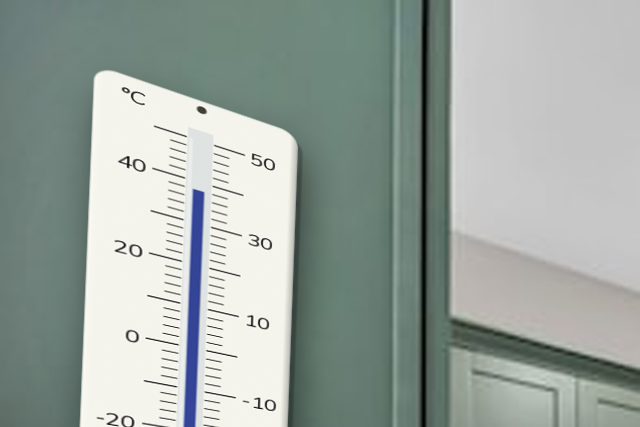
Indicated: 38°C
